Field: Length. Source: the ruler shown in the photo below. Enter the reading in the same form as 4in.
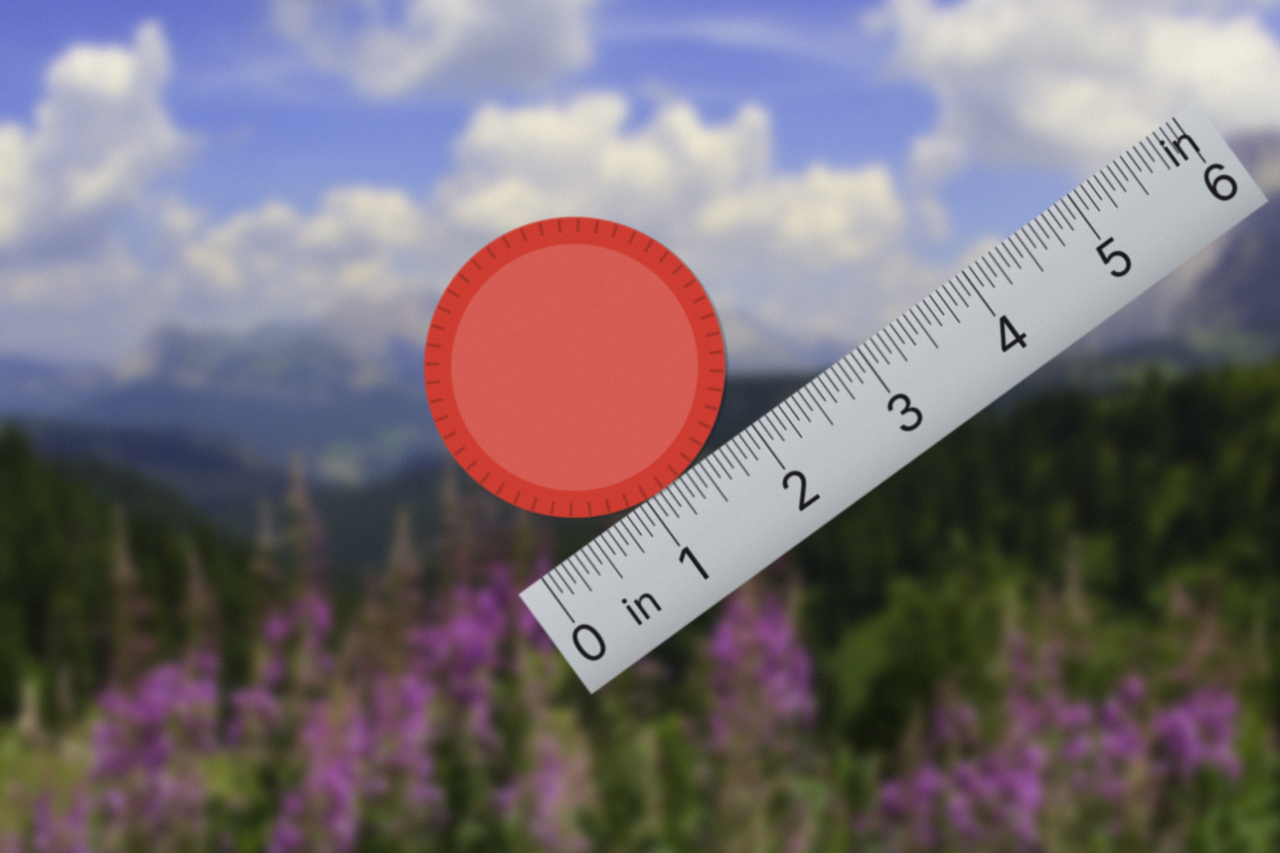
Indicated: 2.3125in
